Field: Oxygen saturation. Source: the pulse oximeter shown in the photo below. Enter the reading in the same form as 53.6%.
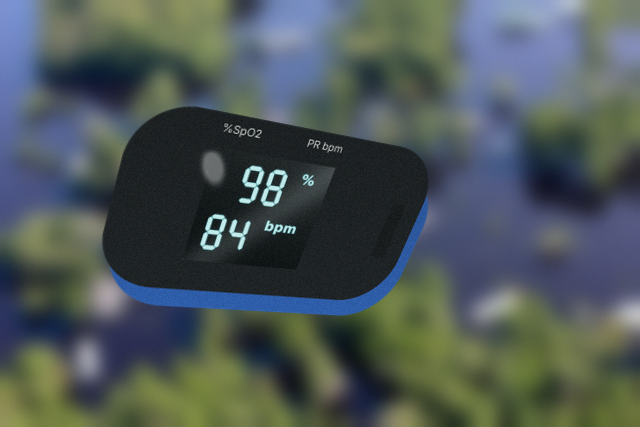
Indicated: 98%
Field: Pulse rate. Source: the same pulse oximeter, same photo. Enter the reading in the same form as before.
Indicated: 84bpm
